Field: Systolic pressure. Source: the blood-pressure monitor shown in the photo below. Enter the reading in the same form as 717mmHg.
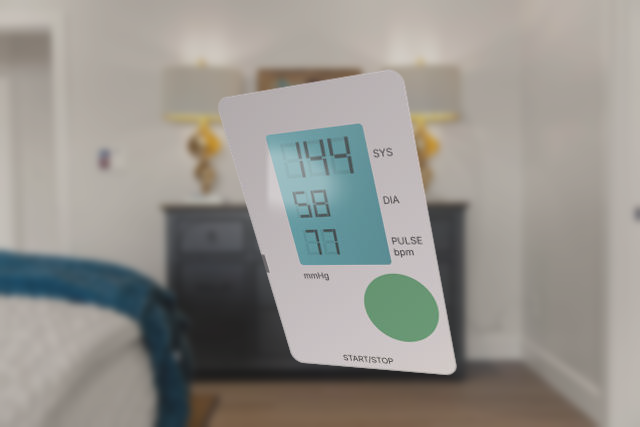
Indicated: 144mmHg
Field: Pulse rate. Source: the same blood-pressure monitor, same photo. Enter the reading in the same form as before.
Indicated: 77bpm
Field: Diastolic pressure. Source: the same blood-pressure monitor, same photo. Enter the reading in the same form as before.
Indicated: 58mmHg
